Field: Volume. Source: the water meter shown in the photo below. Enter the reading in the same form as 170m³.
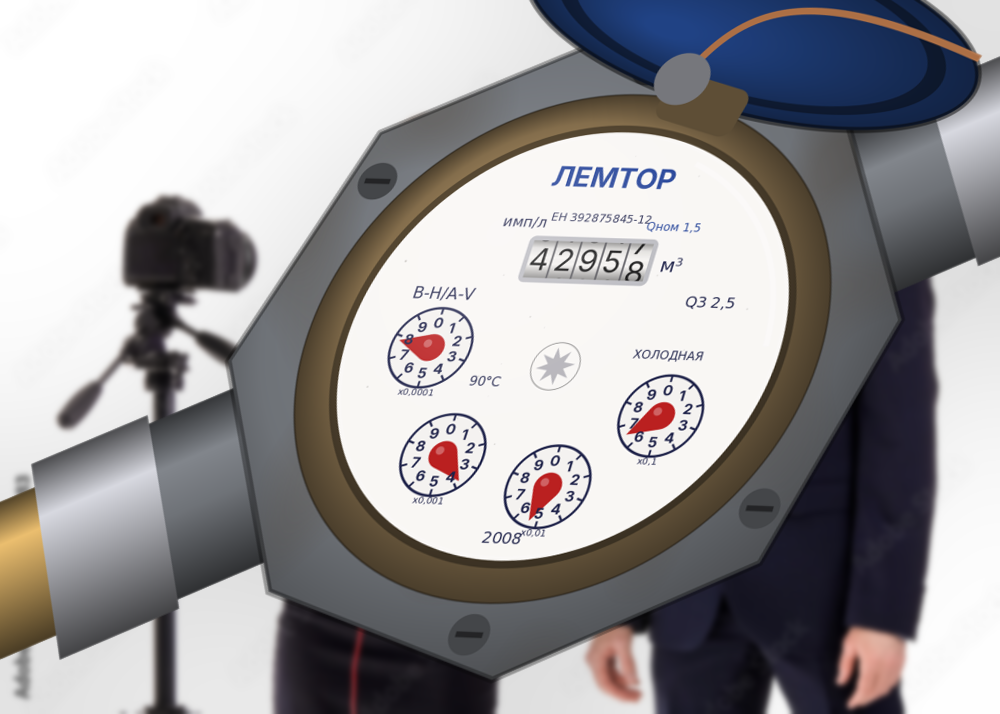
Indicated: 42957.6537m³
